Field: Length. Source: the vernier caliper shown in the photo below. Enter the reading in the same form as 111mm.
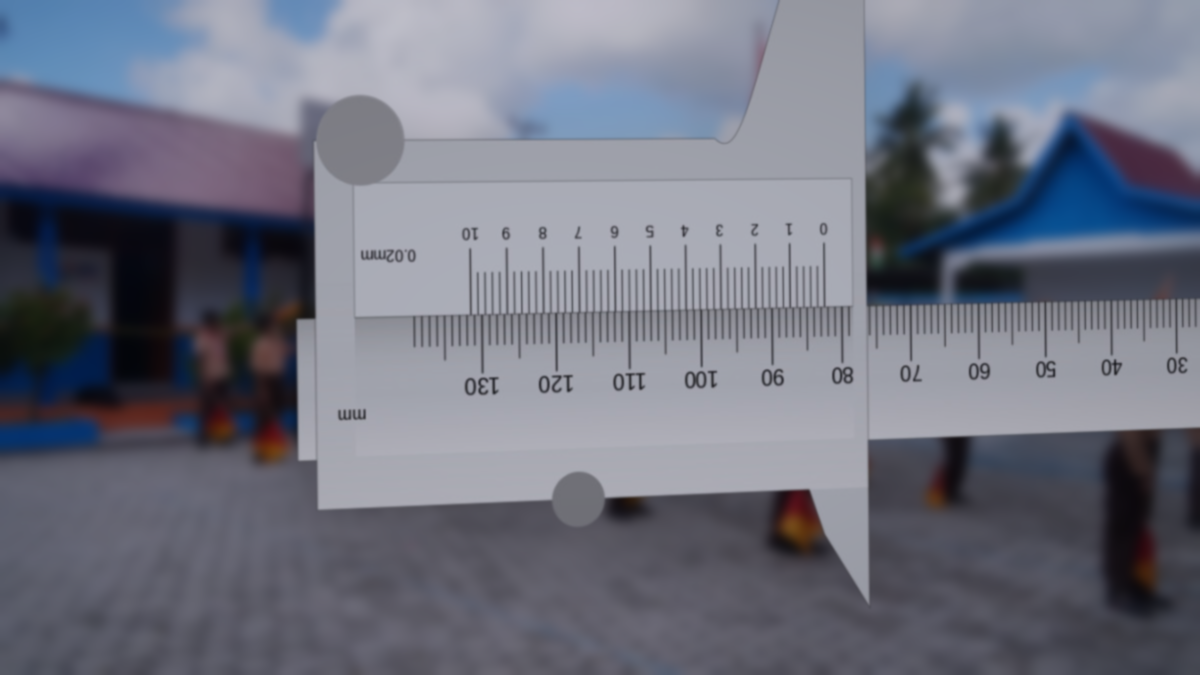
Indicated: 82.5mm
